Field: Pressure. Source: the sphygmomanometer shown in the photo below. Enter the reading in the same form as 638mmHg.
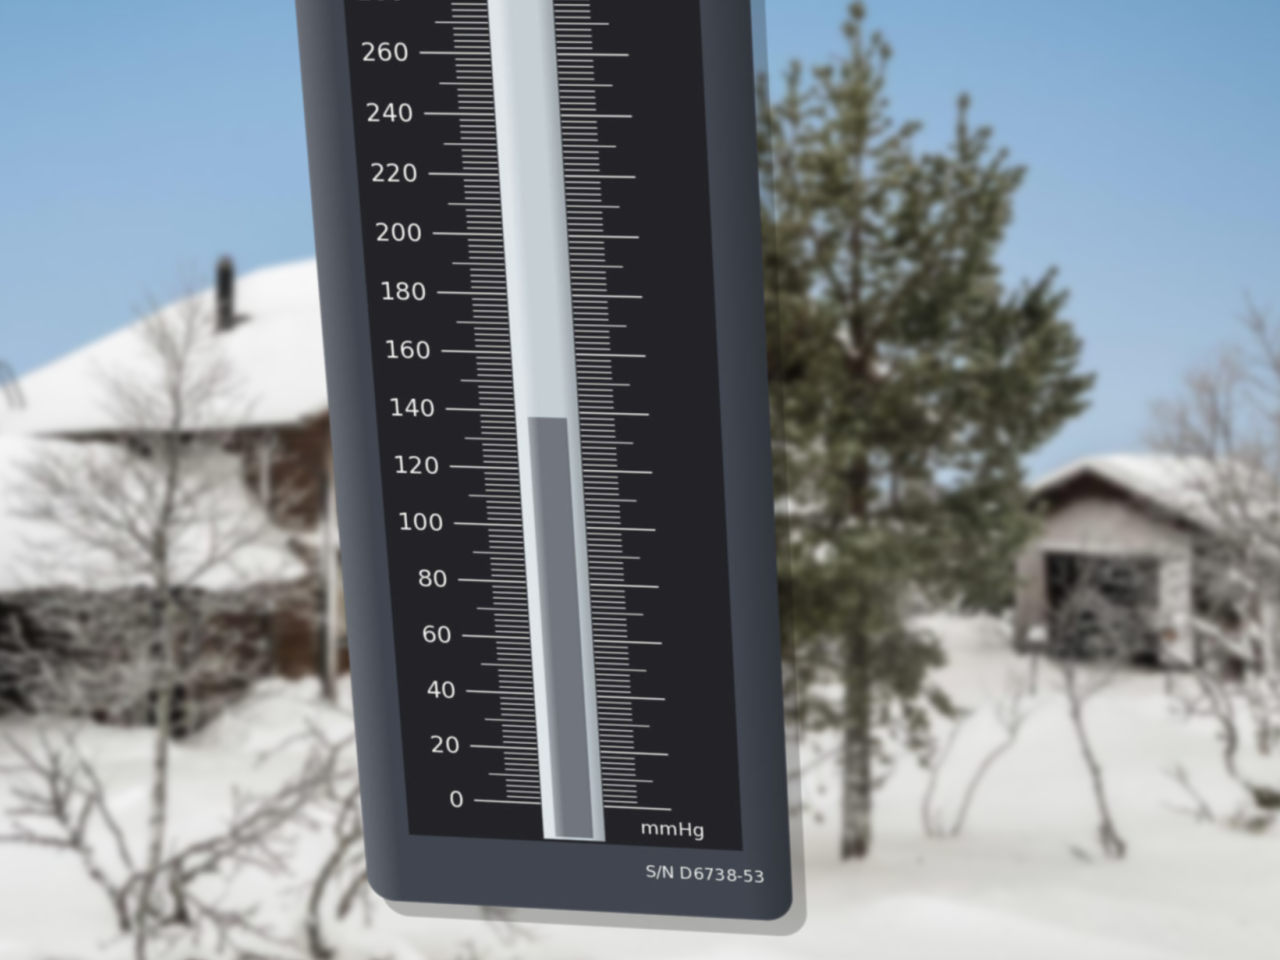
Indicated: 138mmHg
